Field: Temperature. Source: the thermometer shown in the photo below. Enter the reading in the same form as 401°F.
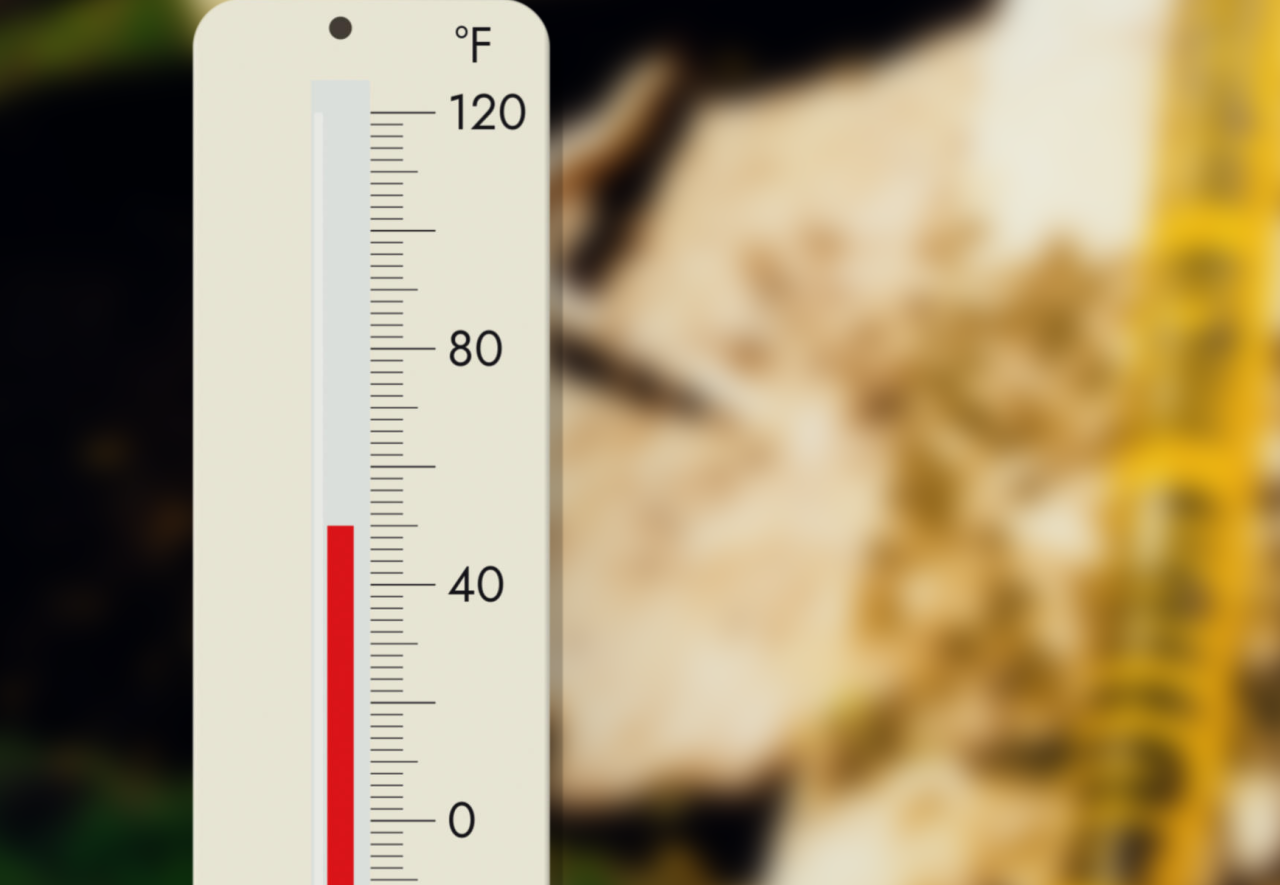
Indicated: 50°F
